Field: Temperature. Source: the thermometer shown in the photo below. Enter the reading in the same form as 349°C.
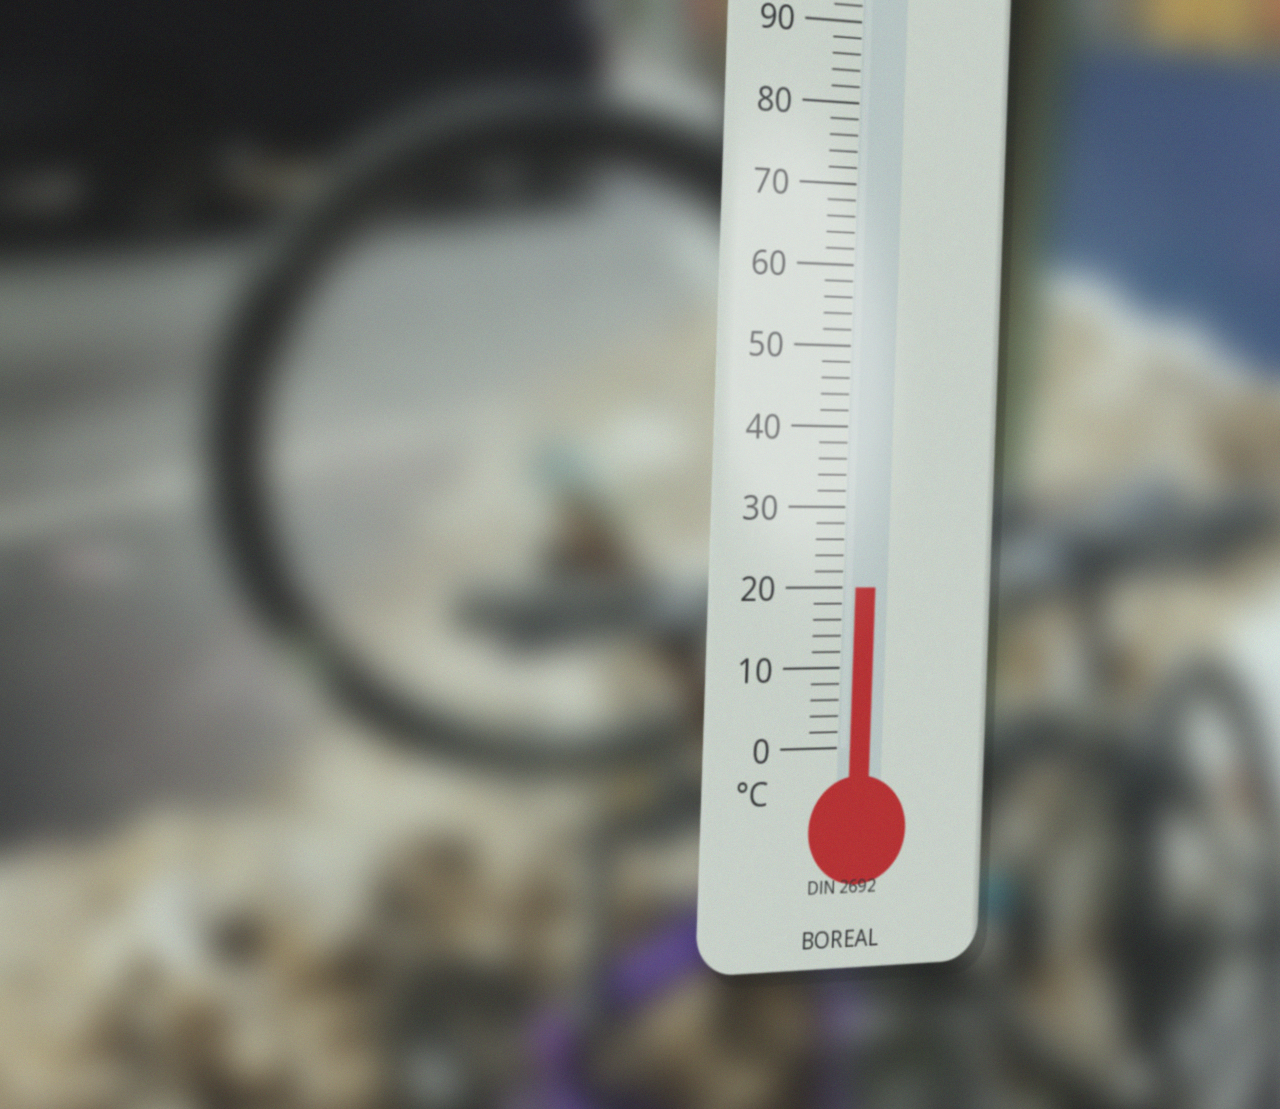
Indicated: 20°C
